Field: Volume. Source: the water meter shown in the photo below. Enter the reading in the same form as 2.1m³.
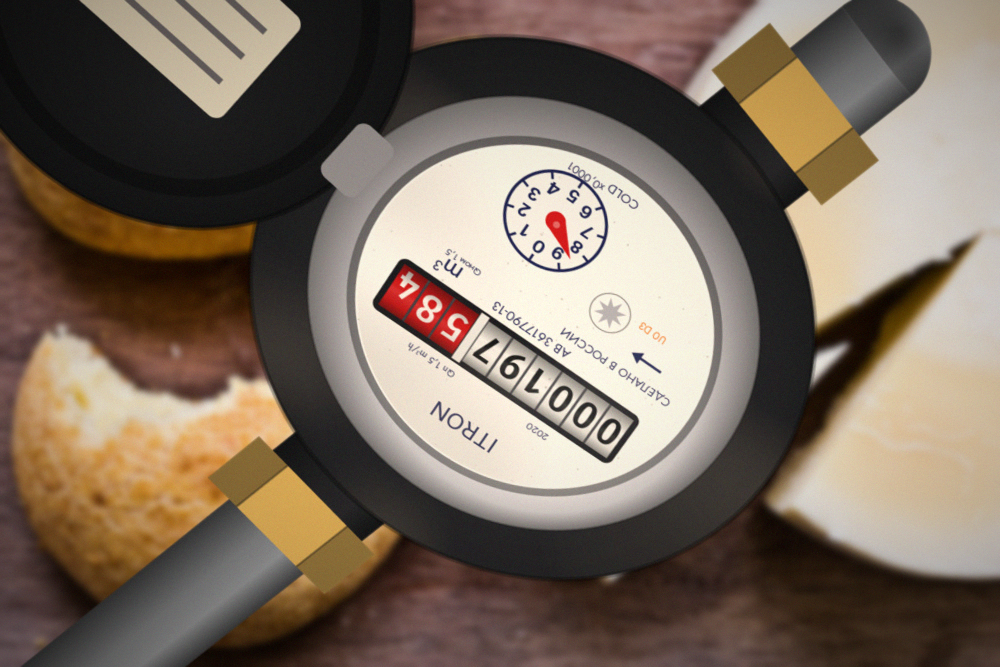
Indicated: 197.5838m³
